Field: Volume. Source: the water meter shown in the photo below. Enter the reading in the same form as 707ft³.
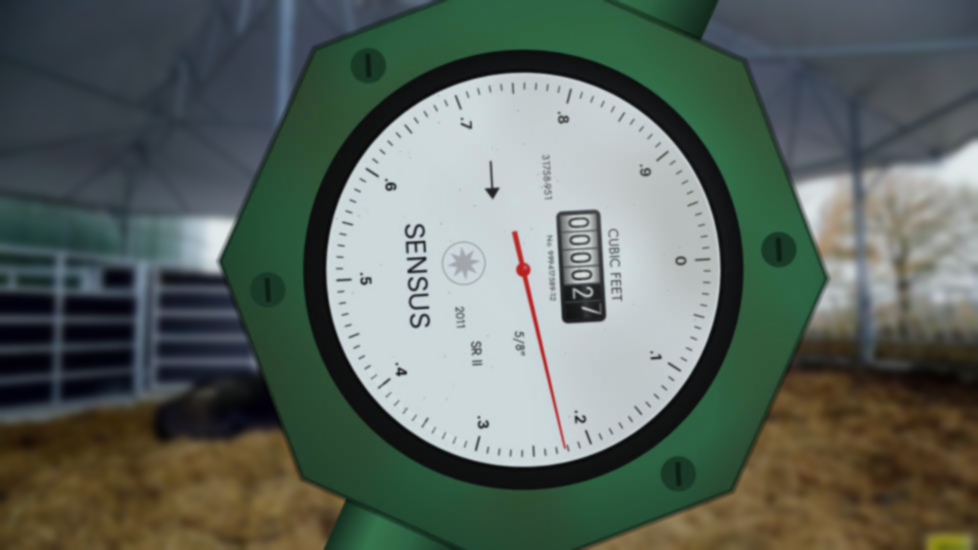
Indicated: 27.22ft³
